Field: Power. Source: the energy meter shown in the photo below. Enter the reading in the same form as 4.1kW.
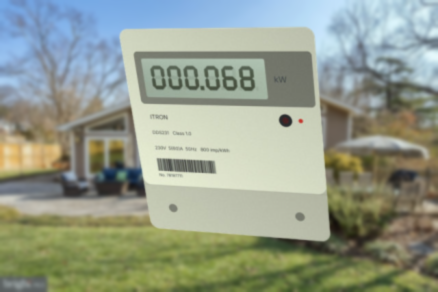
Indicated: 0.068kW
